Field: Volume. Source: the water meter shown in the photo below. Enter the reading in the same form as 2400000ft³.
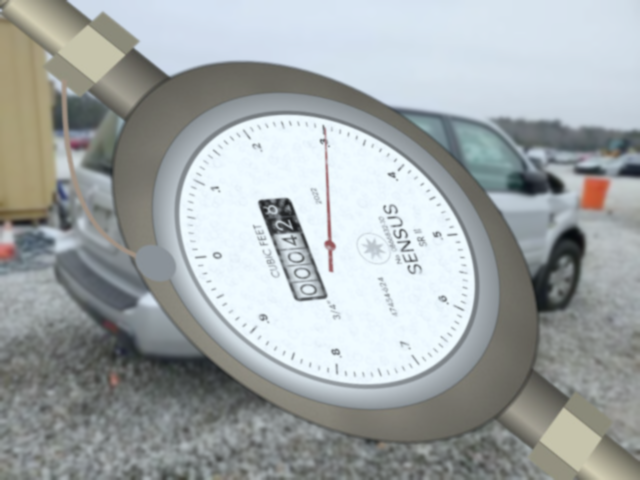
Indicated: 428.30ft³
